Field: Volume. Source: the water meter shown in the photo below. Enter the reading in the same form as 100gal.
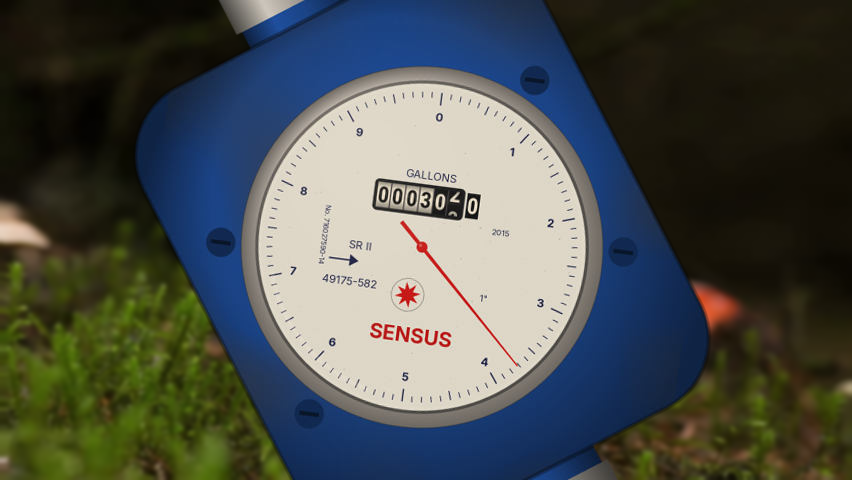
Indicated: 3023.7gal
